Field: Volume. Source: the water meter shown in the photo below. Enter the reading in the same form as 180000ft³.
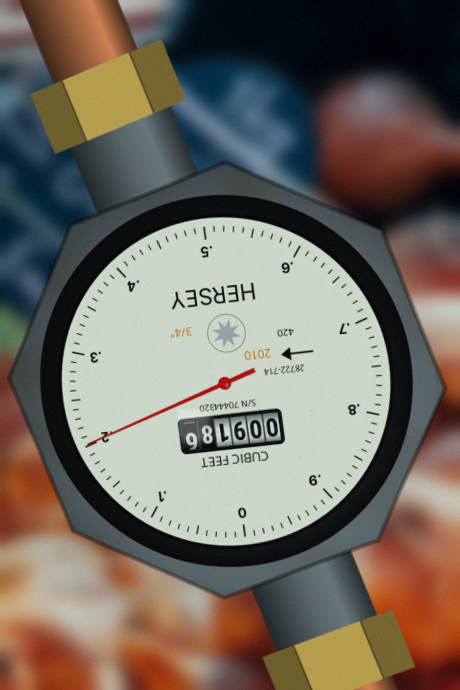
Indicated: 9186.20ft³
